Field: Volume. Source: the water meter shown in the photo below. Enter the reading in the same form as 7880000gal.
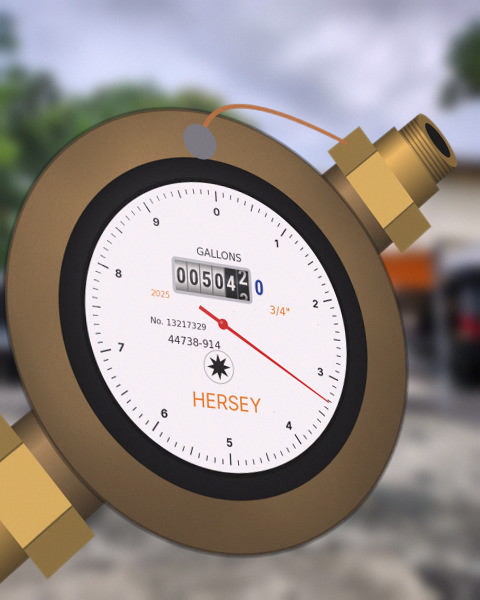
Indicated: 50423.3gal
